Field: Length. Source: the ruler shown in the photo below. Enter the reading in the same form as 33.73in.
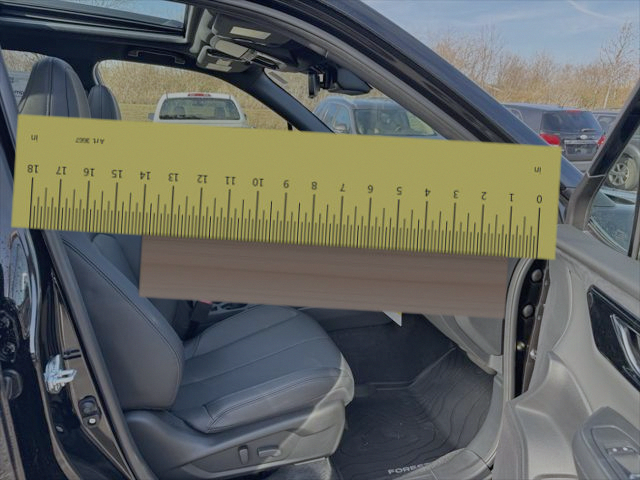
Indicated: 13in
